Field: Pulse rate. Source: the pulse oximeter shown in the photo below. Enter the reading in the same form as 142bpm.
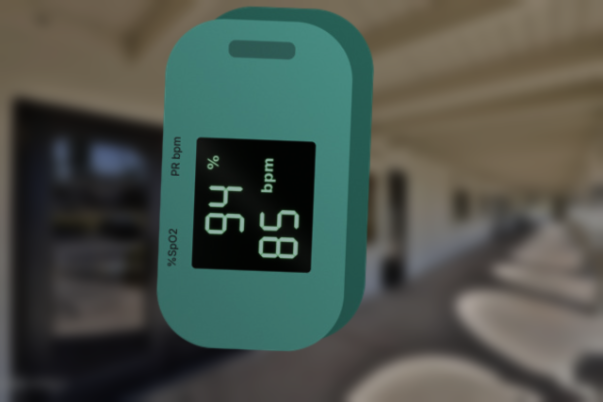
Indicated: 85bpm
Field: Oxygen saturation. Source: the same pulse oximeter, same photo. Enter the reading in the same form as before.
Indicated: 94%
